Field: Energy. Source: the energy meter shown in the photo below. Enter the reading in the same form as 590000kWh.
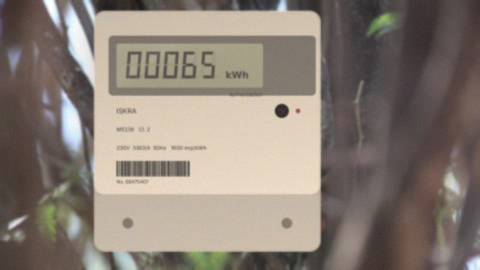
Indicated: 65kWh
